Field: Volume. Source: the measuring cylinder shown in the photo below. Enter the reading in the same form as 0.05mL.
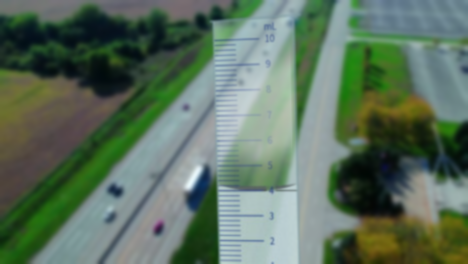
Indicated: 4mL
